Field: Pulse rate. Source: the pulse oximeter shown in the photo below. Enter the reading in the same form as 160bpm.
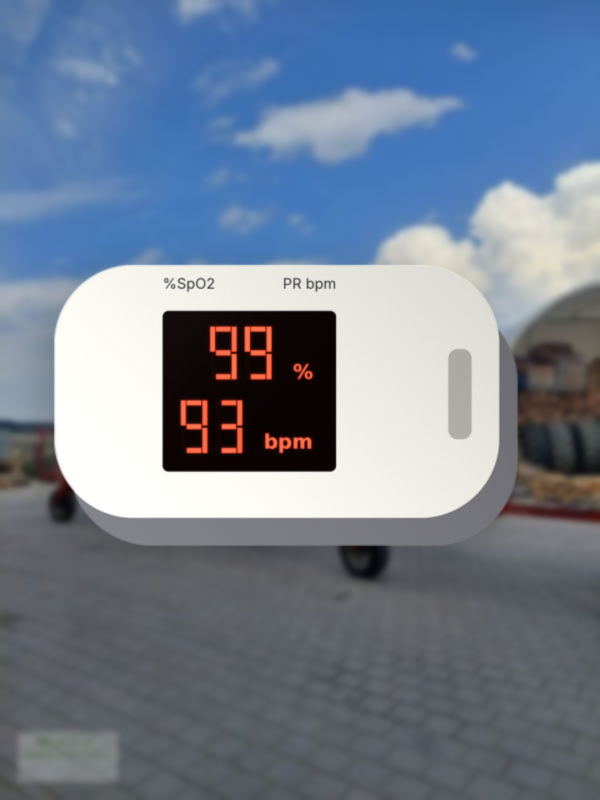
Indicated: 93bpm
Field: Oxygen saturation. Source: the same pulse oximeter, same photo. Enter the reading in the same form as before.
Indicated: 99%
